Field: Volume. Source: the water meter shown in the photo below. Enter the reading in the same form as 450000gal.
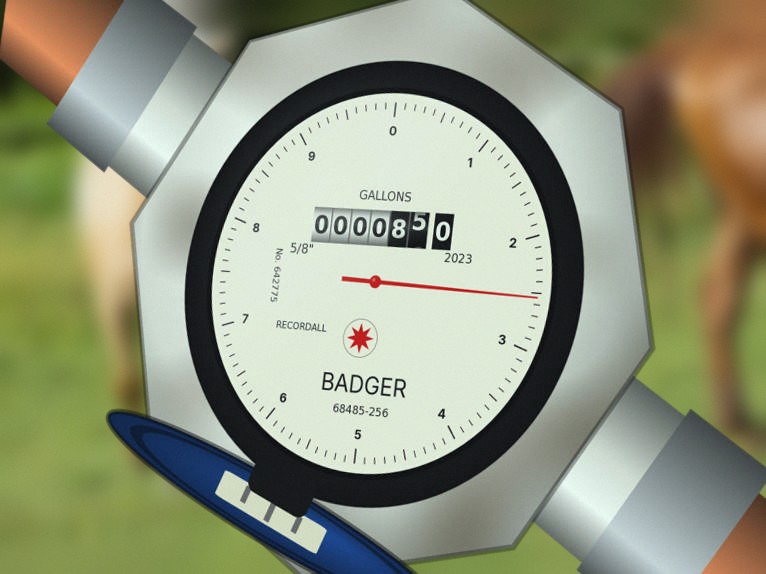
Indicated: 852.5gal
